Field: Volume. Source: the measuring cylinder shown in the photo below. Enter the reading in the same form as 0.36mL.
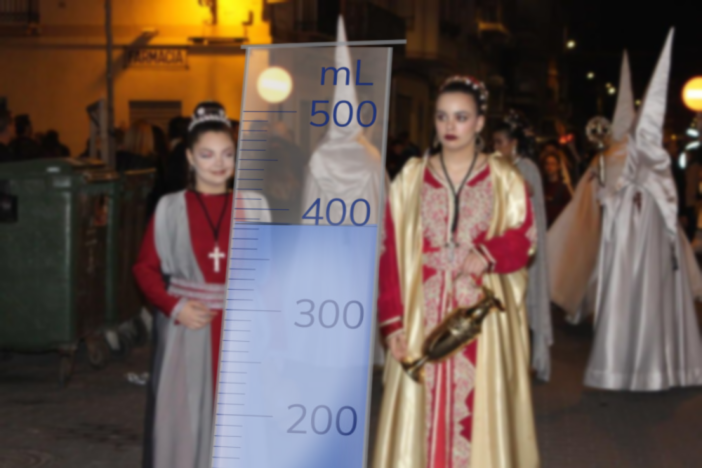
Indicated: 385mL
